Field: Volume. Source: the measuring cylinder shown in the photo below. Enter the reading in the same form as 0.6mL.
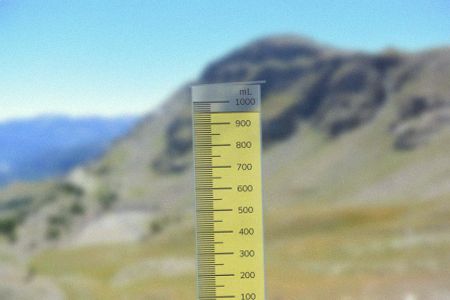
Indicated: 950mL
